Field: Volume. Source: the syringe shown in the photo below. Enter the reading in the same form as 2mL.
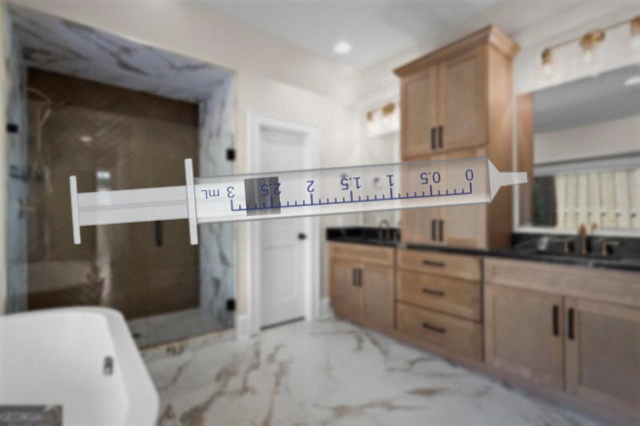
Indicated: 2.4mL
